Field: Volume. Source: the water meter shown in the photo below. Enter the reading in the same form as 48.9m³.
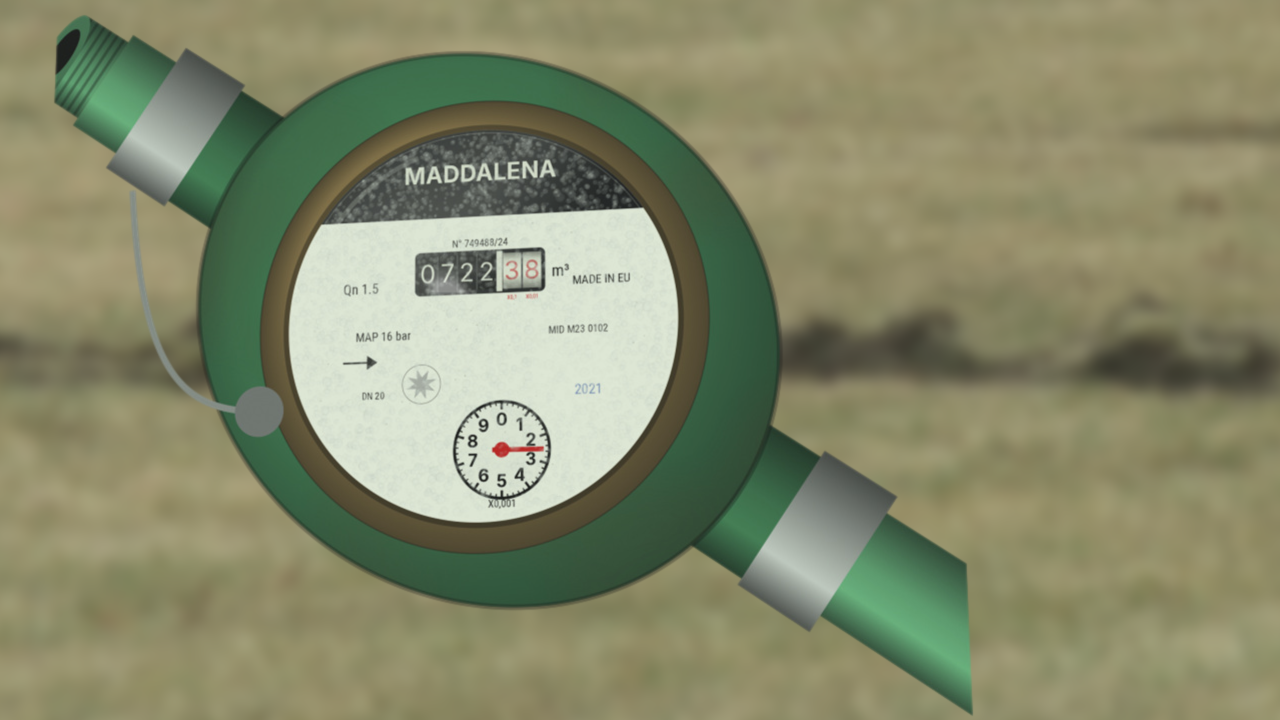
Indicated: 722.382m³
